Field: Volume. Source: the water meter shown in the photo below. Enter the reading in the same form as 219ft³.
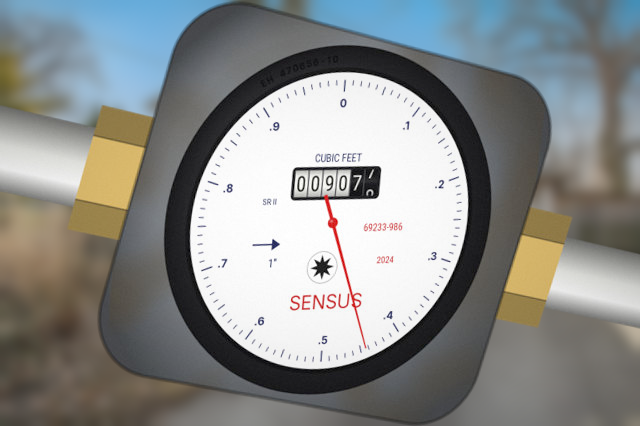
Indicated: 9077.44ft³
